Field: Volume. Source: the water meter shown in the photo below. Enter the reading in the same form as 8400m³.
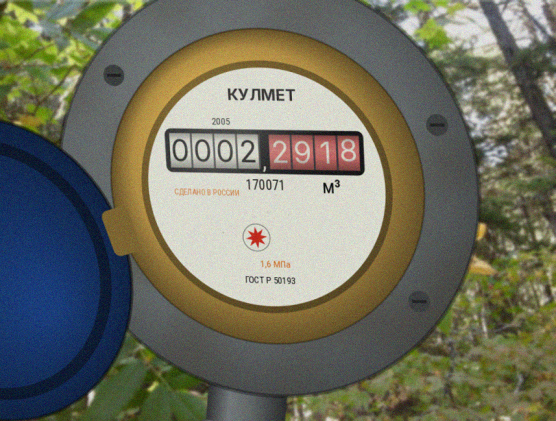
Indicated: 2.2918m³
